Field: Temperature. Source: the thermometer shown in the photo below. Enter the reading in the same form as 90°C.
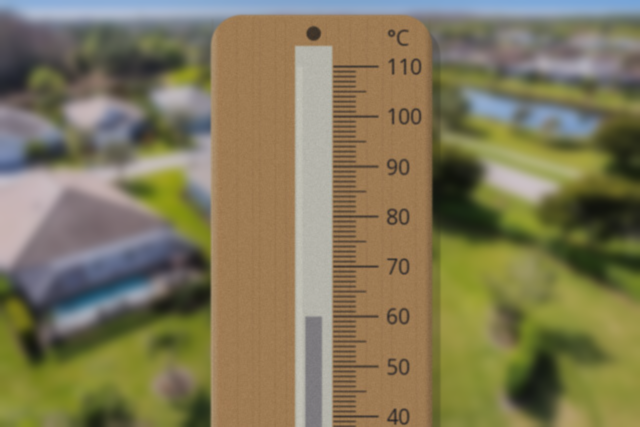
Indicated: 60°C
